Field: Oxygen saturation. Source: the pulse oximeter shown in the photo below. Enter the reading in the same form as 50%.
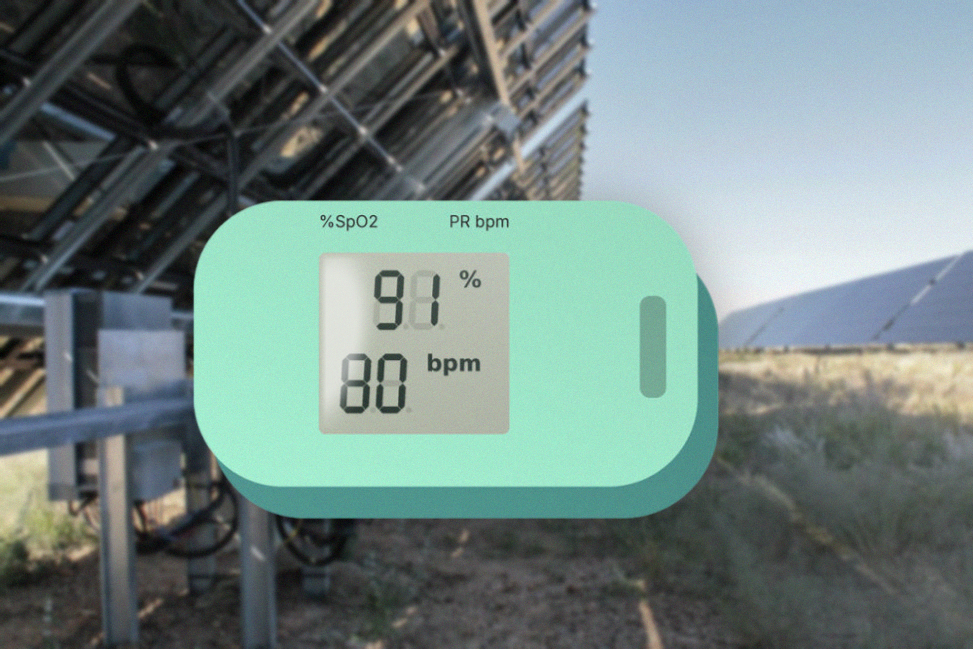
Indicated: 91%
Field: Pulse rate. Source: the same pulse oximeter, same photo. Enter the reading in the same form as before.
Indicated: 80bpm
